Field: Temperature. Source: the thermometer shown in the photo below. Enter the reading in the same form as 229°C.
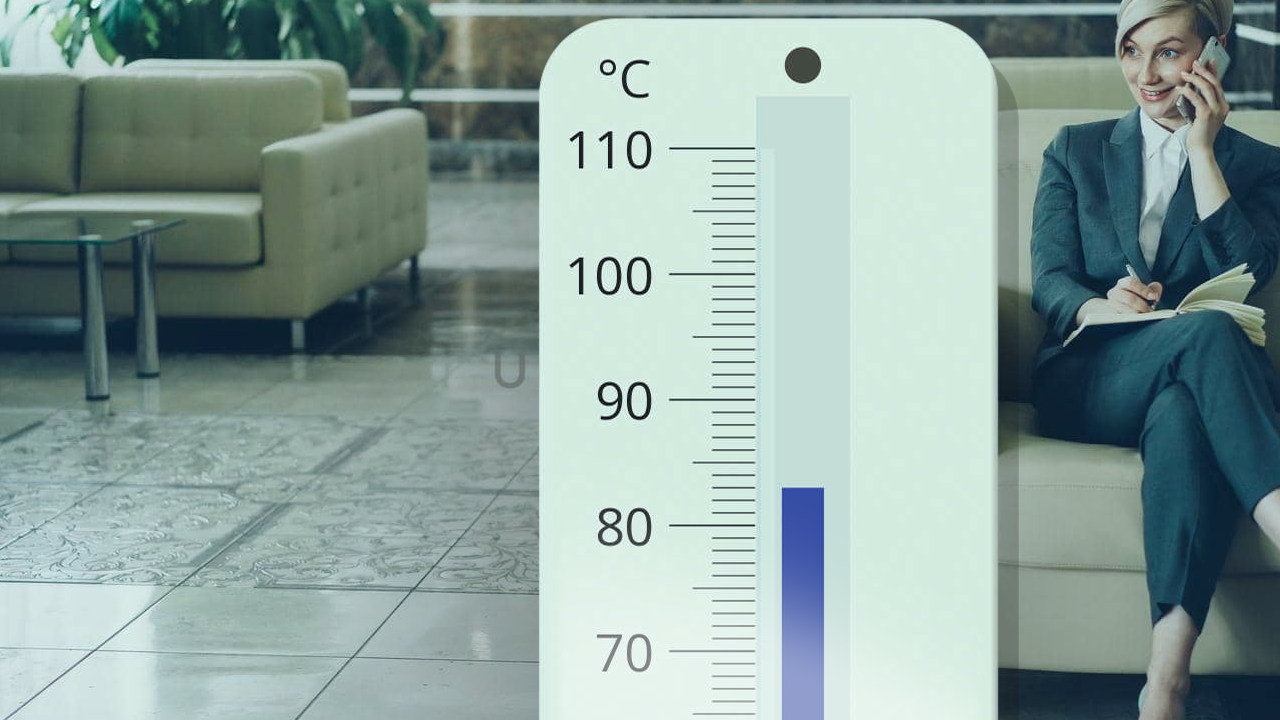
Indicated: 83°C
